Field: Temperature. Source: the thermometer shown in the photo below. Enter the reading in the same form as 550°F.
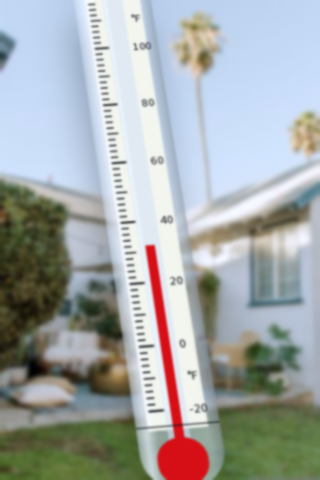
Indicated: 32°F
